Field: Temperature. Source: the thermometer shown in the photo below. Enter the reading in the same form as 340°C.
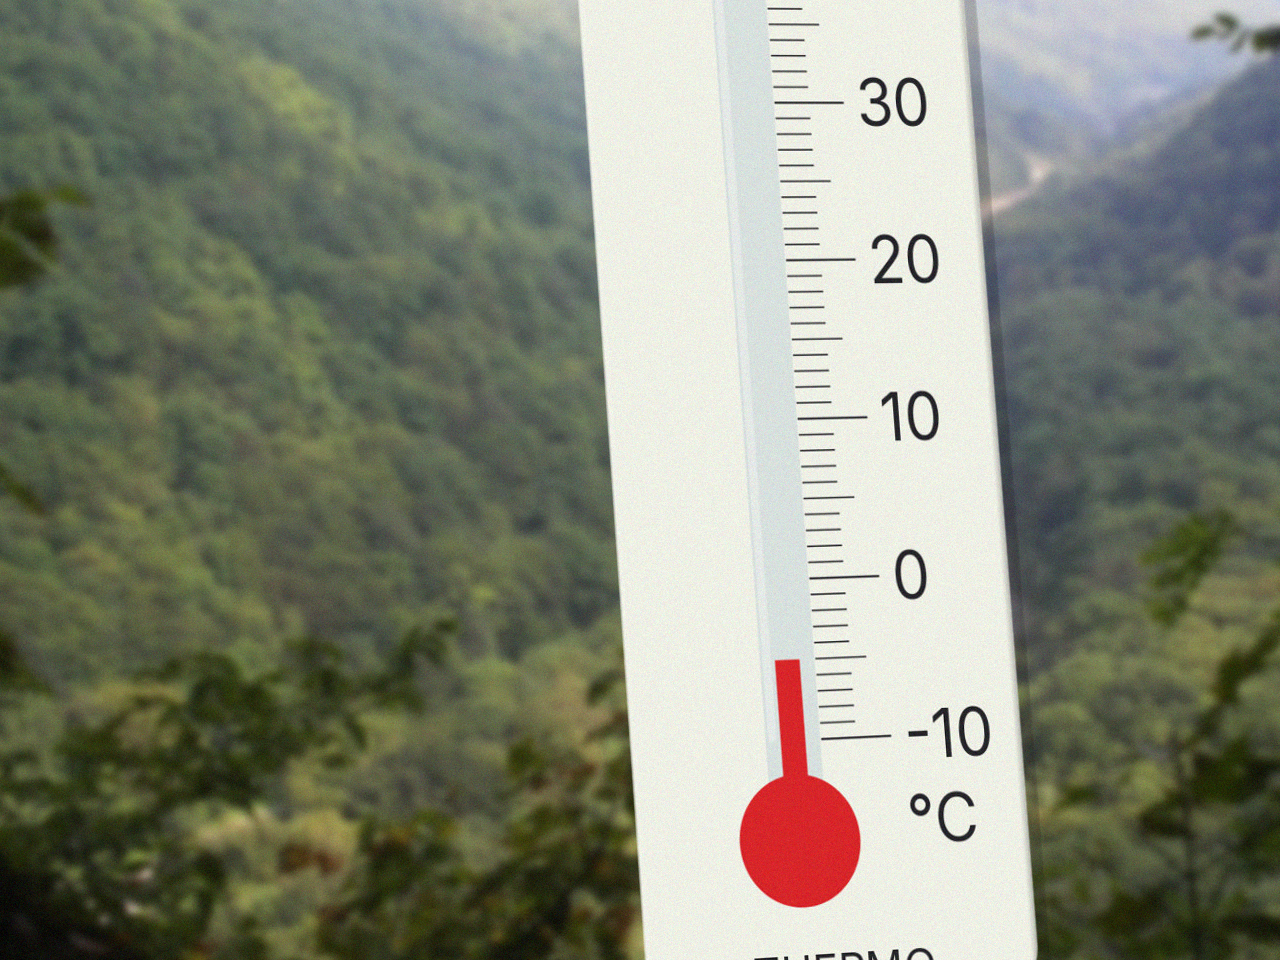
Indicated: -5°C
